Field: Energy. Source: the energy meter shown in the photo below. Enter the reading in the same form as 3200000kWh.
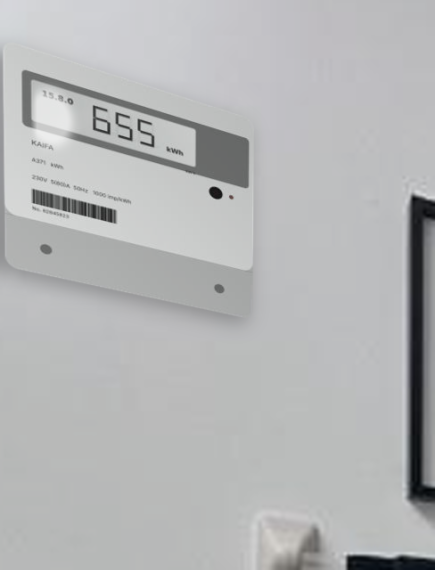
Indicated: 655kWh
